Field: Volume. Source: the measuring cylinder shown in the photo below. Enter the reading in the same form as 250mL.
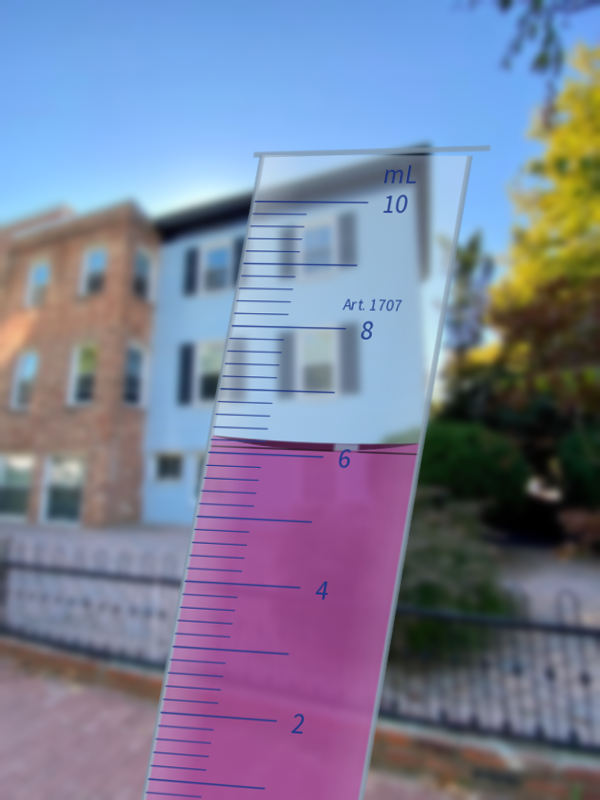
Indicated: 6.1mL
